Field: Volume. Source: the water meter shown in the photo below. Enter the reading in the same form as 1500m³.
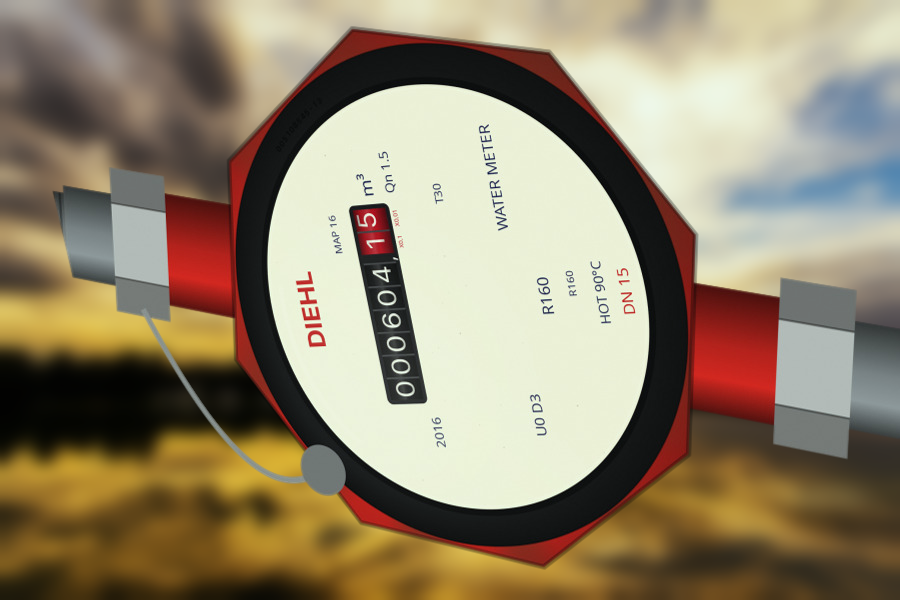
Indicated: 604.15m³
